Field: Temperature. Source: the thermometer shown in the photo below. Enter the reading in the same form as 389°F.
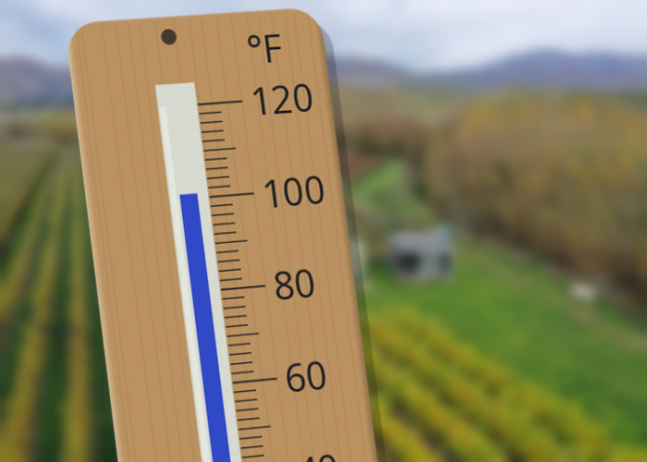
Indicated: 101°F
